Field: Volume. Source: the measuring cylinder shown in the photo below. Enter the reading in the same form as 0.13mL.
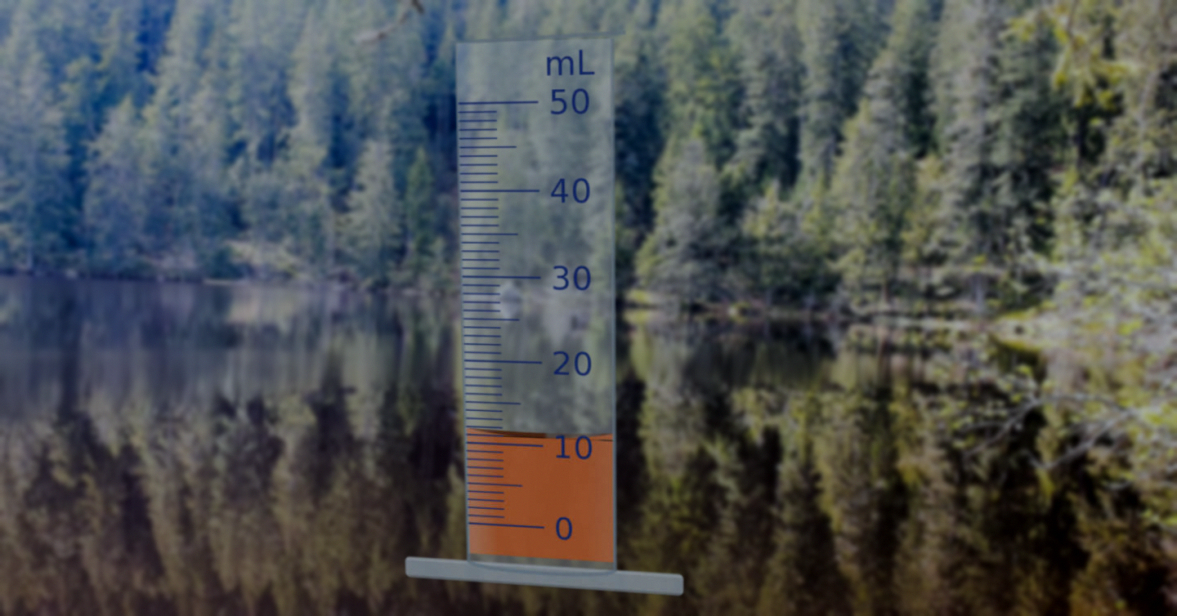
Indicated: 11mL
